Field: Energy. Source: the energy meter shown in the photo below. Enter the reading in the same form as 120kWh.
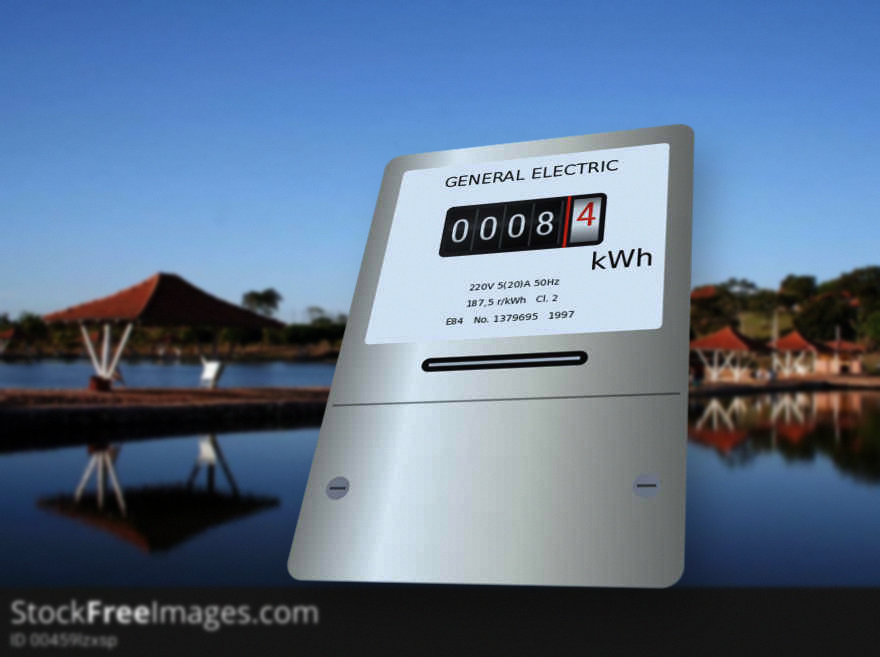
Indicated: 8.4kWh
